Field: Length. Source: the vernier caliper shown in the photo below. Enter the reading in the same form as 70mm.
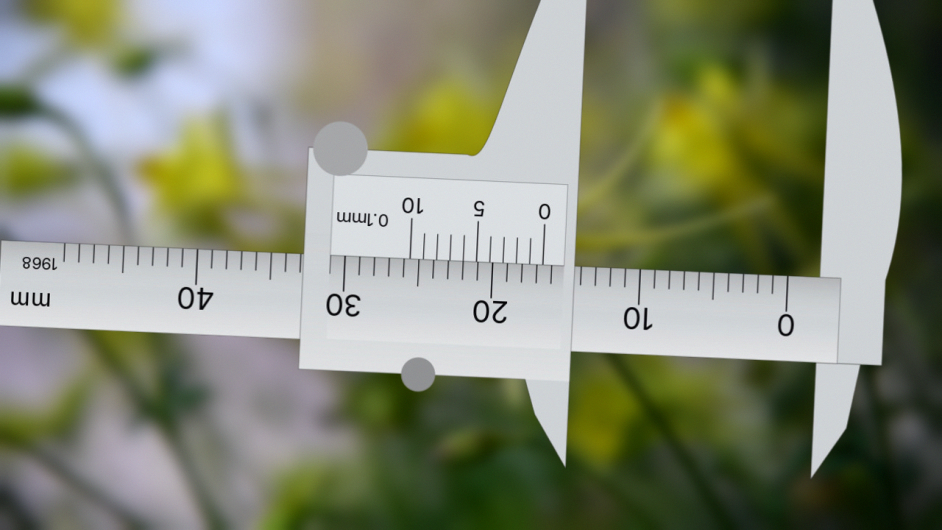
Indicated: 16.6mm
